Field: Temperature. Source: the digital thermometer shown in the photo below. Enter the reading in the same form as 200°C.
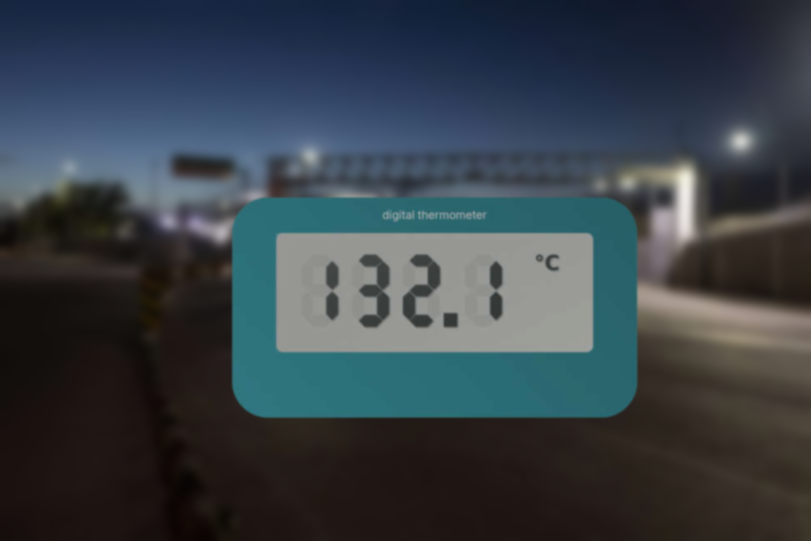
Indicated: 132.1°C
